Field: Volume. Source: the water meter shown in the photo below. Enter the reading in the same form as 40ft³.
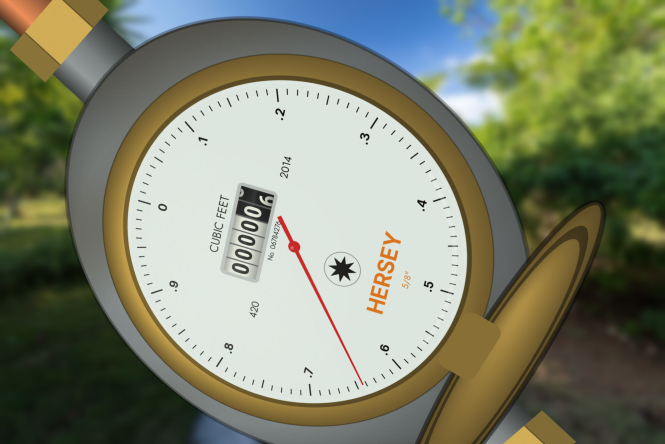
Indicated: 5.64ft³
